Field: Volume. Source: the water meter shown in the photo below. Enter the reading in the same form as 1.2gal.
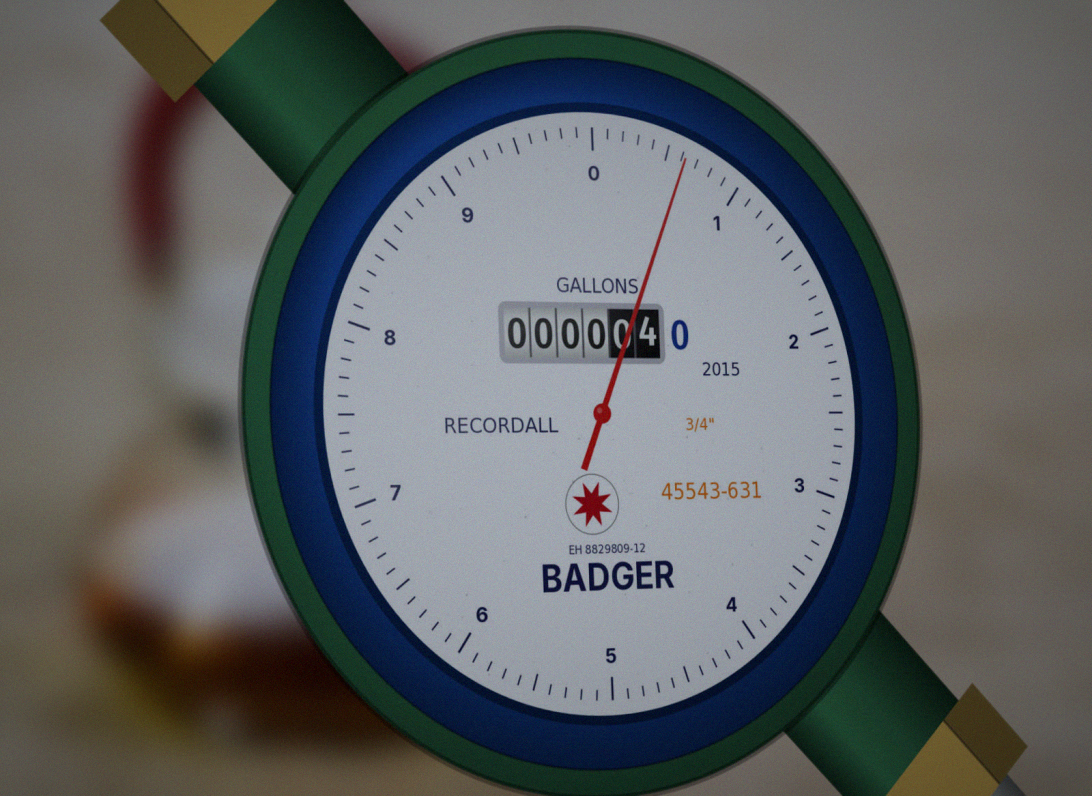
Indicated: 40.6gal
